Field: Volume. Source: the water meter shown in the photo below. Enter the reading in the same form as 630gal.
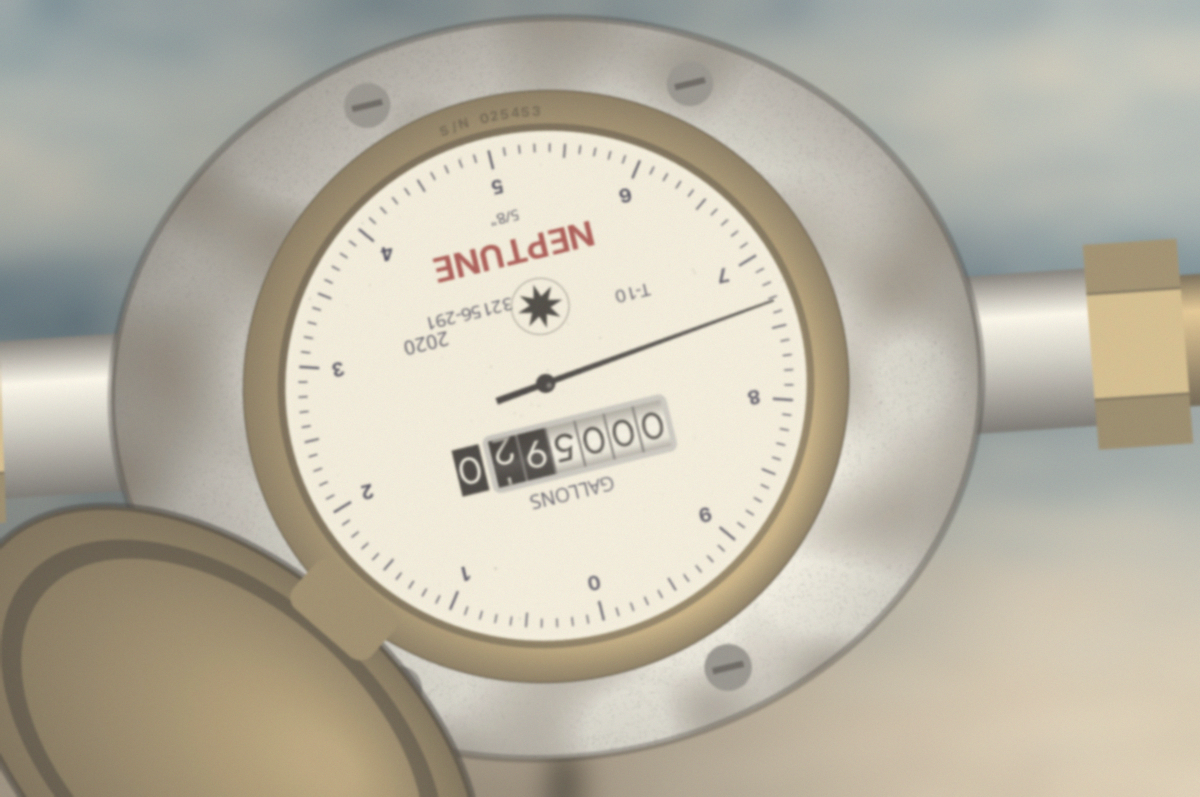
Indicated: 5917.3gal
